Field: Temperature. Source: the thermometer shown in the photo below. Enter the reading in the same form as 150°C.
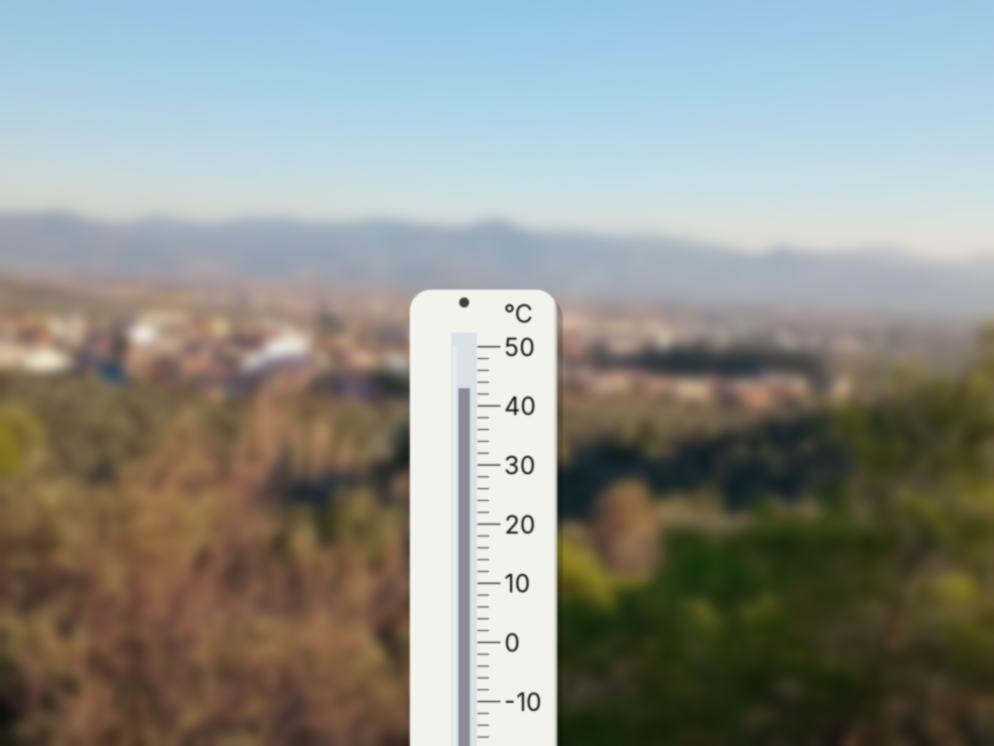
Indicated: 43°C
